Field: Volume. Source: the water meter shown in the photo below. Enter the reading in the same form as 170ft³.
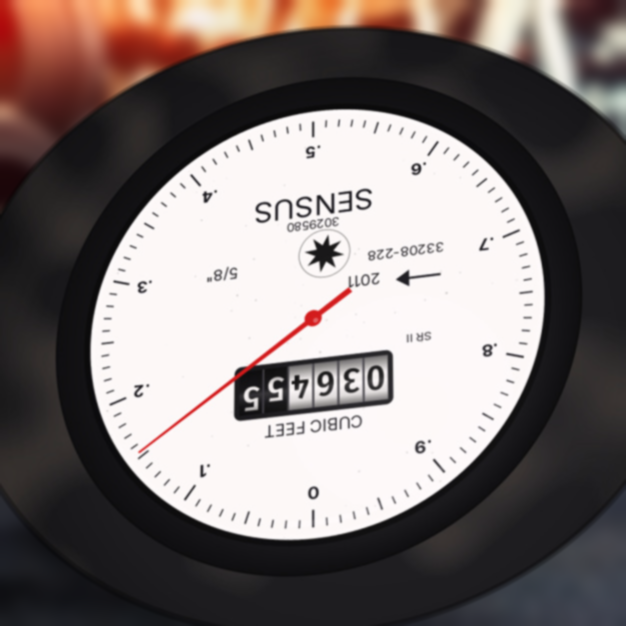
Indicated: 36455.15ft³
